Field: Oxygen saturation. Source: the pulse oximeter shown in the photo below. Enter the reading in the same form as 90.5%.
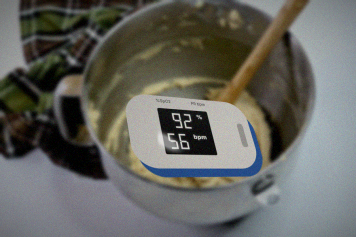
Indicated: 92%
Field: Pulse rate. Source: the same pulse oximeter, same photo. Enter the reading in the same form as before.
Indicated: 56bpm
